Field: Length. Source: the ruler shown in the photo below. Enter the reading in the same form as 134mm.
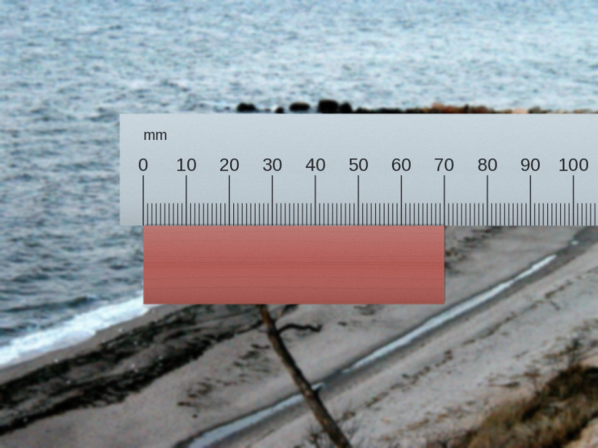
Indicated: 70mm
